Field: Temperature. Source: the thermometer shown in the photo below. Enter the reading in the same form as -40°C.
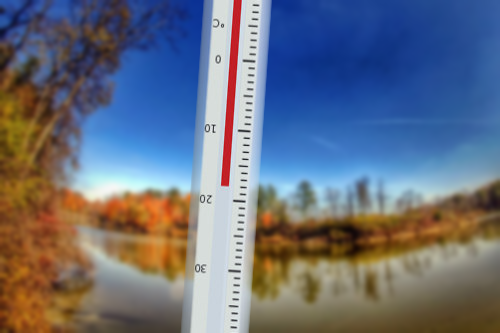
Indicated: 18°C
